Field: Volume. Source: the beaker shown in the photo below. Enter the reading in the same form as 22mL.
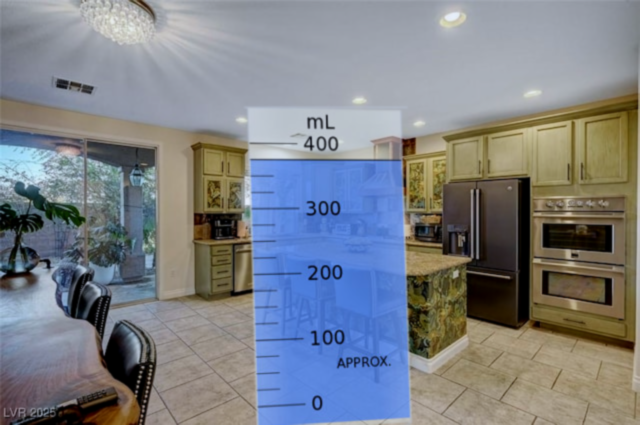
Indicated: 375mL
